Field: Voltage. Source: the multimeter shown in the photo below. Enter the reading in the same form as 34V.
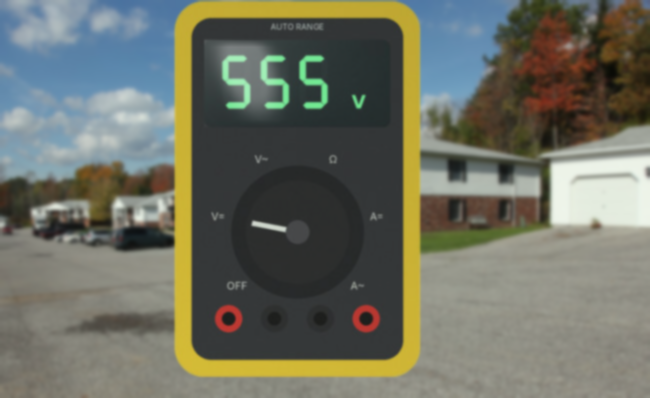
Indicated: 555V
